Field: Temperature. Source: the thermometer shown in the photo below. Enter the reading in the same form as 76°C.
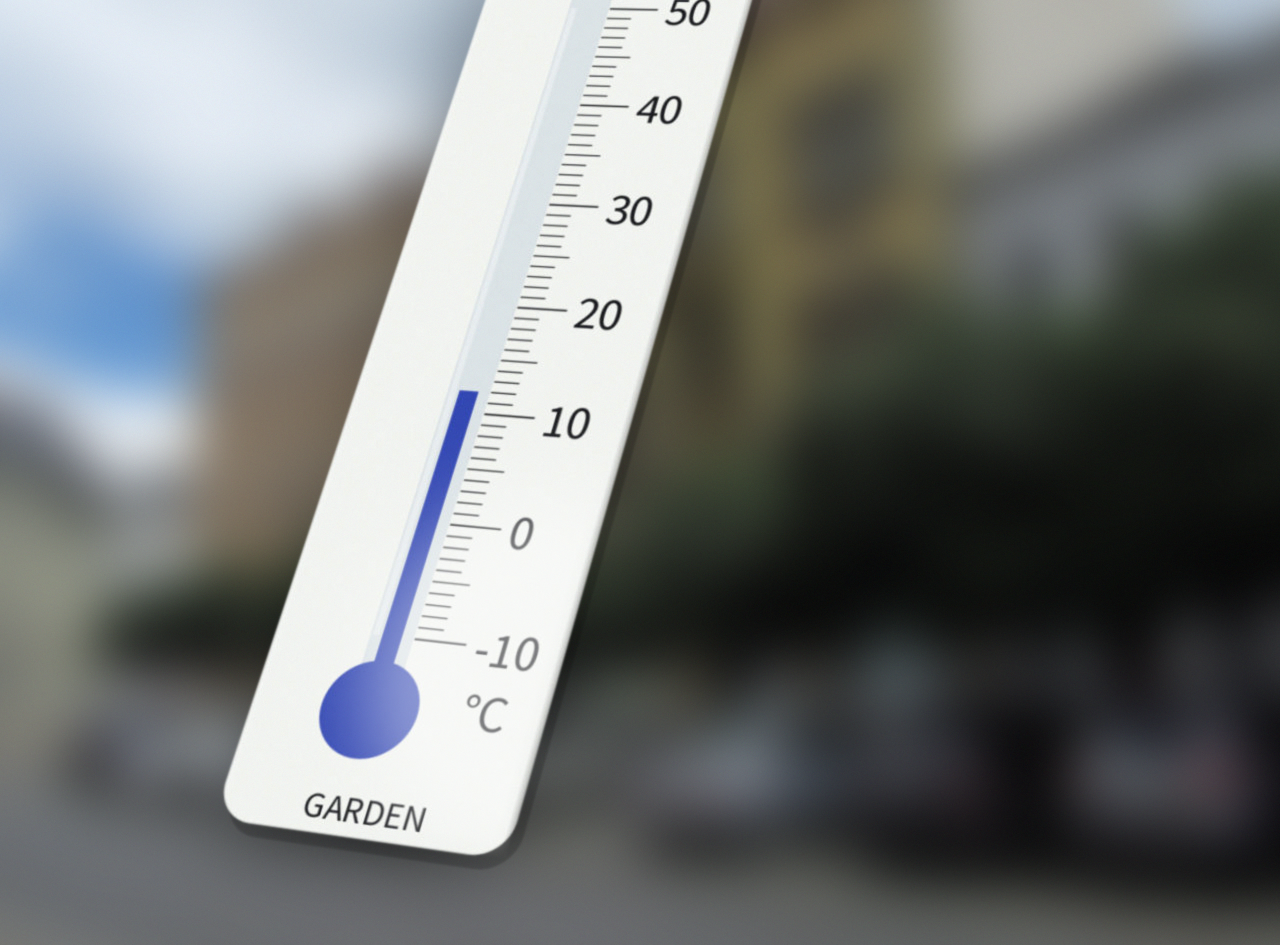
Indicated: 12°C
